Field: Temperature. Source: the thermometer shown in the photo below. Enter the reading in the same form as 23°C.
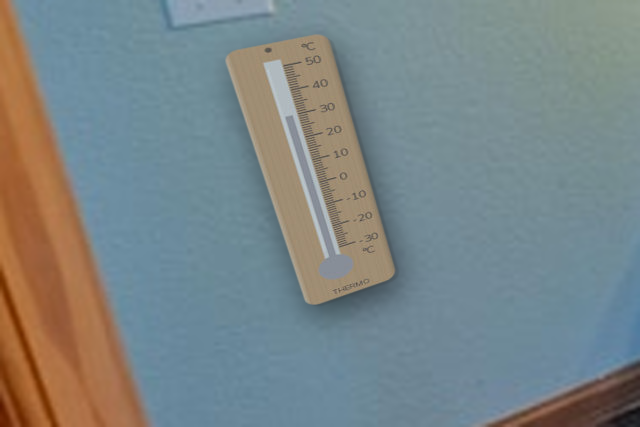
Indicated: 30°C
